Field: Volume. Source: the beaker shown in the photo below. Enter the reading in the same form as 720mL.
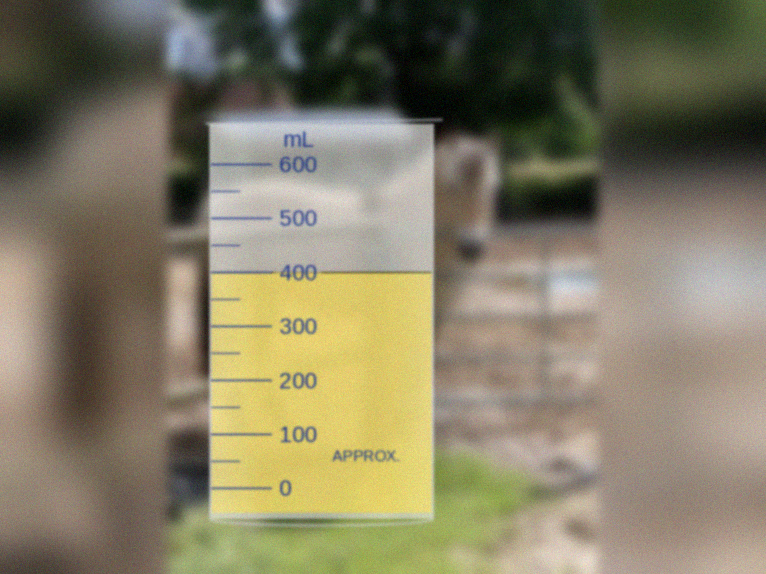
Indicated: 400mL
